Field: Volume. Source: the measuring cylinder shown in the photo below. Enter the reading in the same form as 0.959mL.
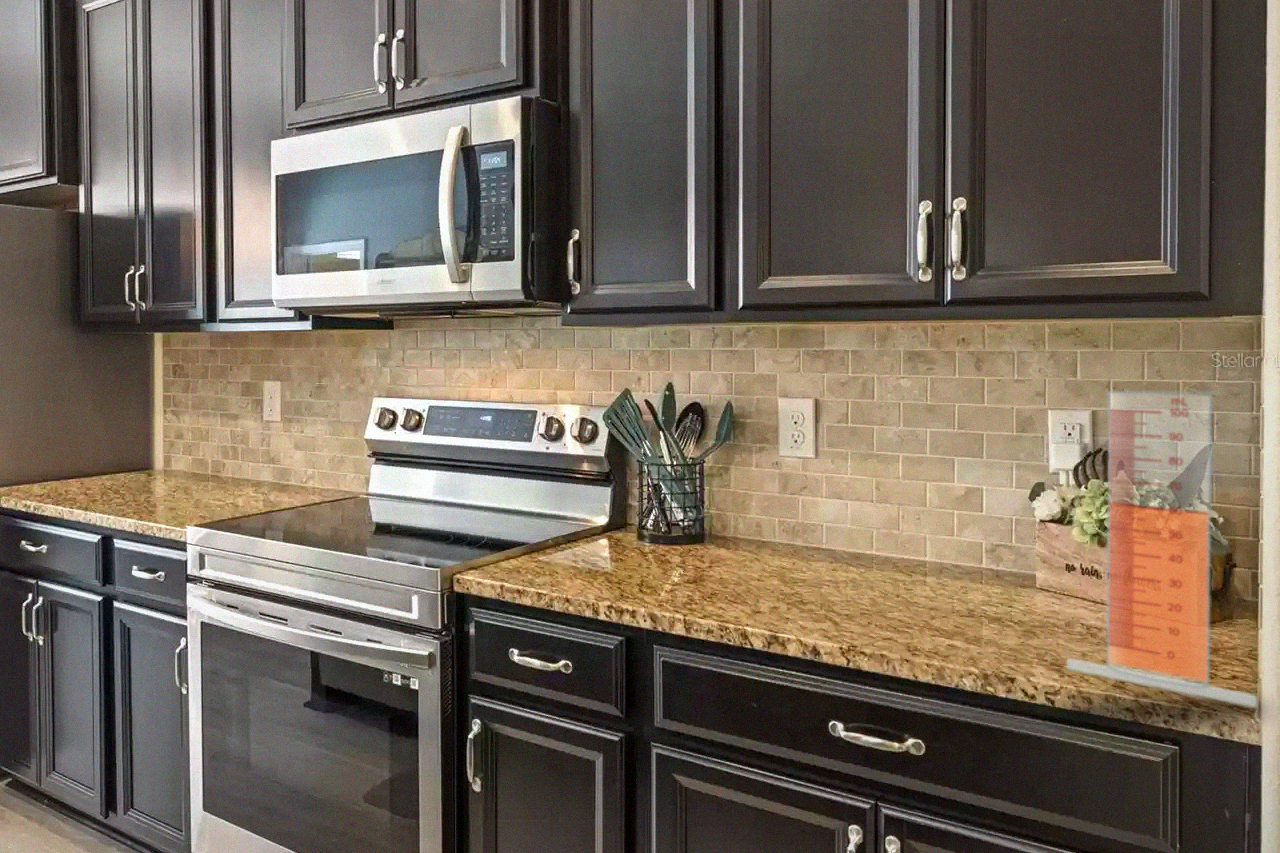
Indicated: 60mL
